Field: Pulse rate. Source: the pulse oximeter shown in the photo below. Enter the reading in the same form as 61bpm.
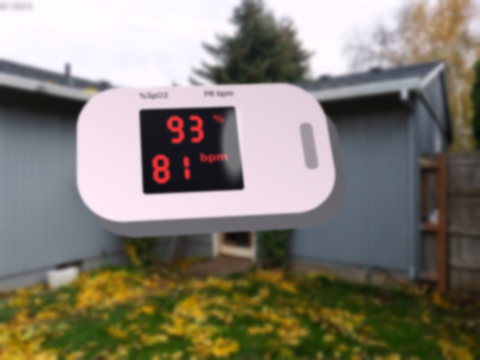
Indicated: 81bpm
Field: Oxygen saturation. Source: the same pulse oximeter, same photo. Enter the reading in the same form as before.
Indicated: 93%
